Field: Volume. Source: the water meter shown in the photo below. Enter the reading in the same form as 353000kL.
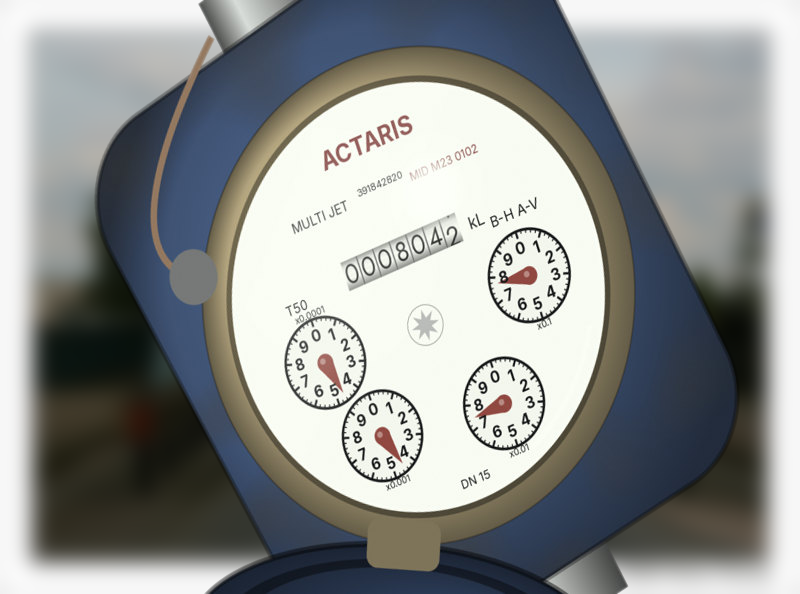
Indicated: 8041.7744kL
